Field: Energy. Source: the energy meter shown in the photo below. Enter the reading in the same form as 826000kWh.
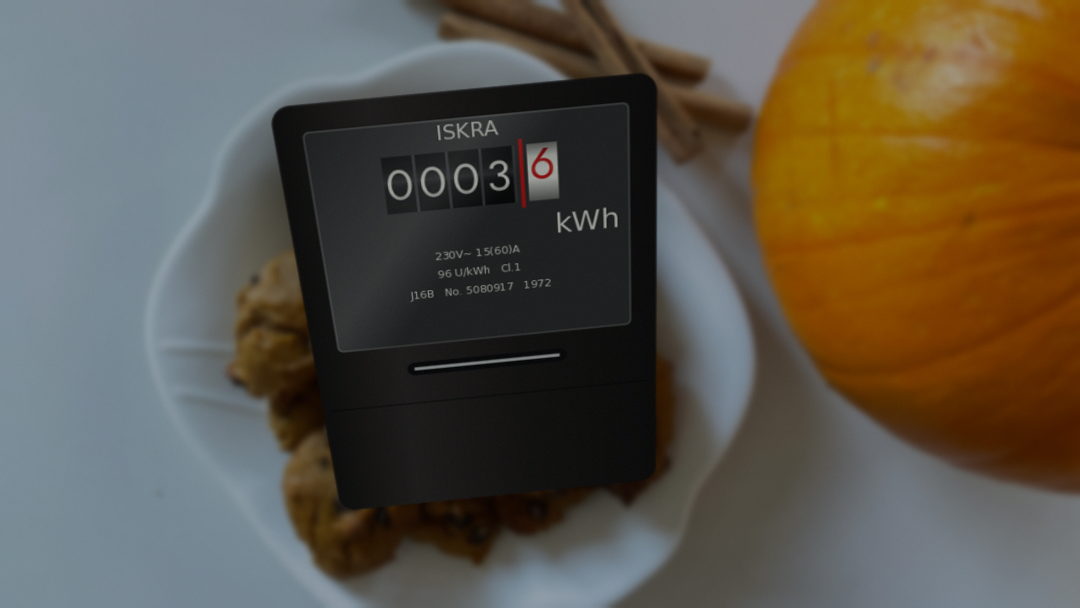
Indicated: 3.6kWh
